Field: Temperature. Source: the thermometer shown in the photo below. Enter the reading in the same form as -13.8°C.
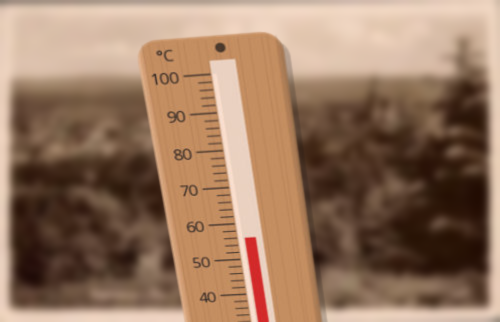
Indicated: 56°C
